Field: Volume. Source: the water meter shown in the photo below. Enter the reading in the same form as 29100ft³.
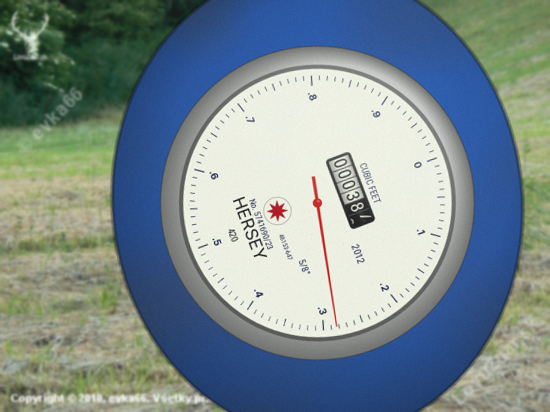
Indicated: 387.28ft³
